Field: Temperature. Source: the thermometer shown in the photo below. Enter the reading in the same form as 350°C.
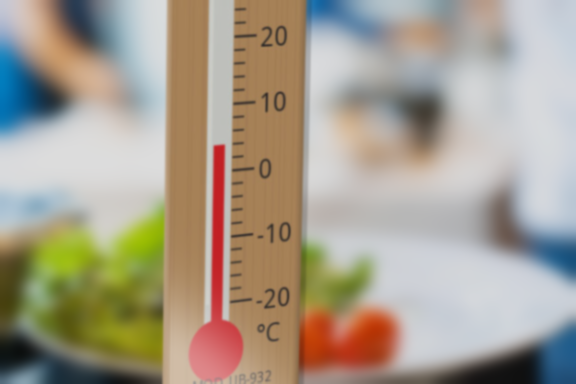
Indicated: 4°C
